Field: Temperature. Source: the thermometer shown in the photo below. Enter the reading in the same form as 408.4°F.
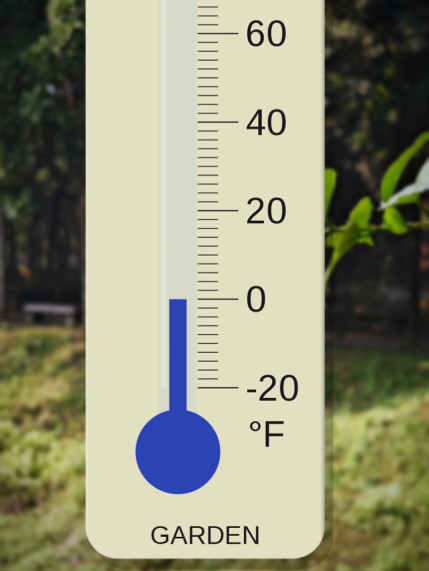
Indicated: 0°F
